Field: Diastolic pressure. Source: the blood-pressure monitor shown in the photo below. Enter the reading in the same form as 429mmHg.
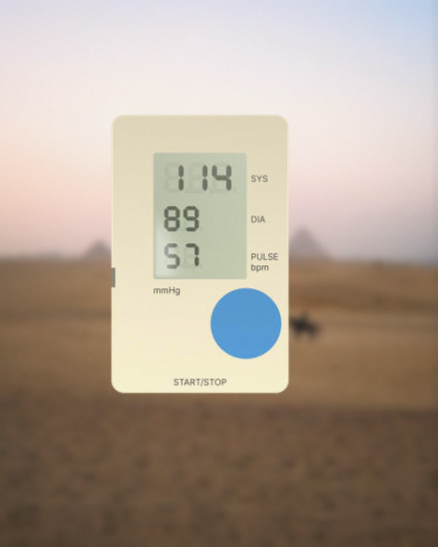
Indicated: 89mmHg
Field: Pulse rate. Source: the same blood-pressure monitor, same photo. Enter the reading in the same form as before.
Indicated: 57bpm
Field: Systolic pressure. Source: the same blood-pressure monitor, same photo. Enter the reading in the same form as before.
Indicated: 114mmHg
